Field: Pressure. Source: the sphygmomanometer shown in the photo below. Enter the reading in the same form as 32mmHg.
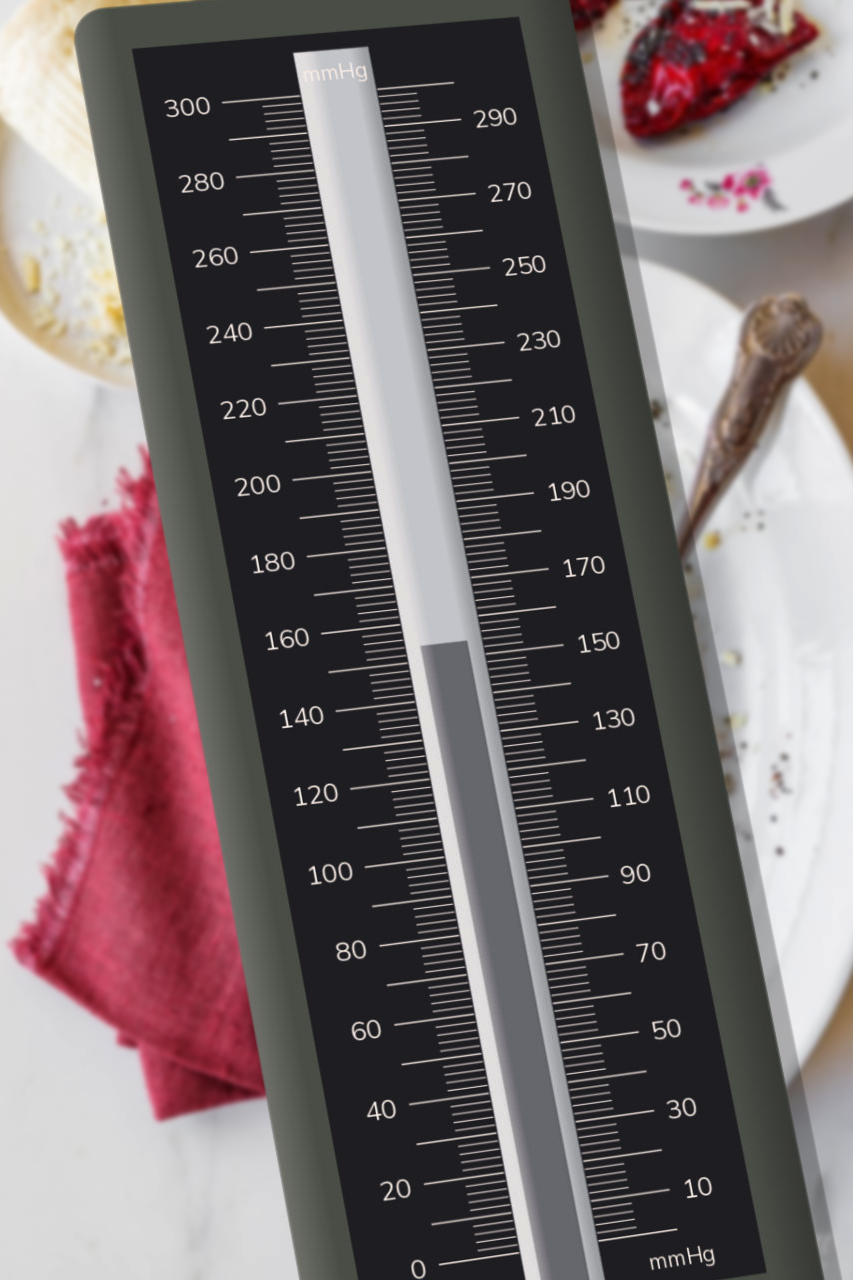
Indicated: 154mmHg
